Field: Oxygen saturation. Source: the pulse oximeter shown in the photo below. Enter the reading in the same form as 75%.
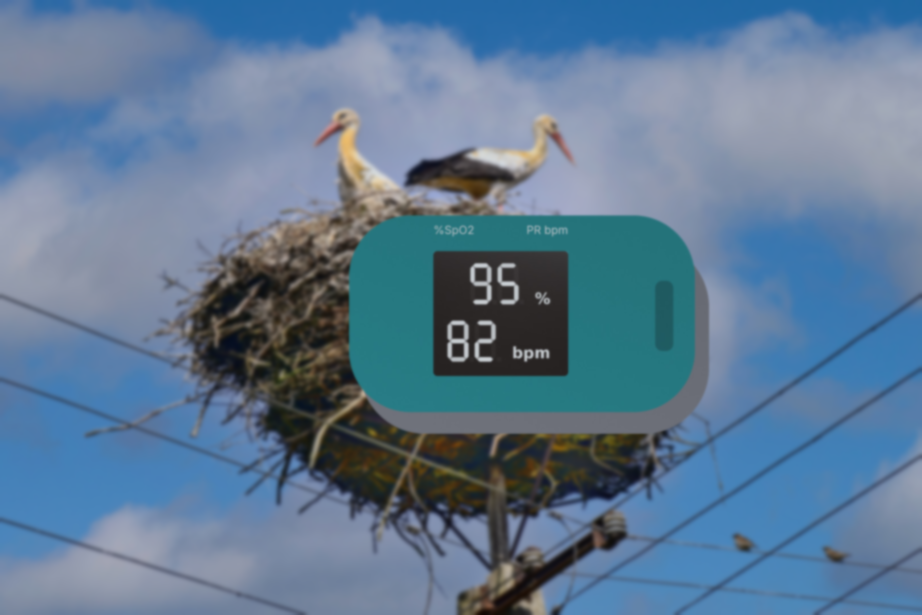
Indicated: 95%
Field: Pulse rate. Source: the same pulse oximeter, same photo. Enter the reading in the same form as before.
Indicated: 82bpm
